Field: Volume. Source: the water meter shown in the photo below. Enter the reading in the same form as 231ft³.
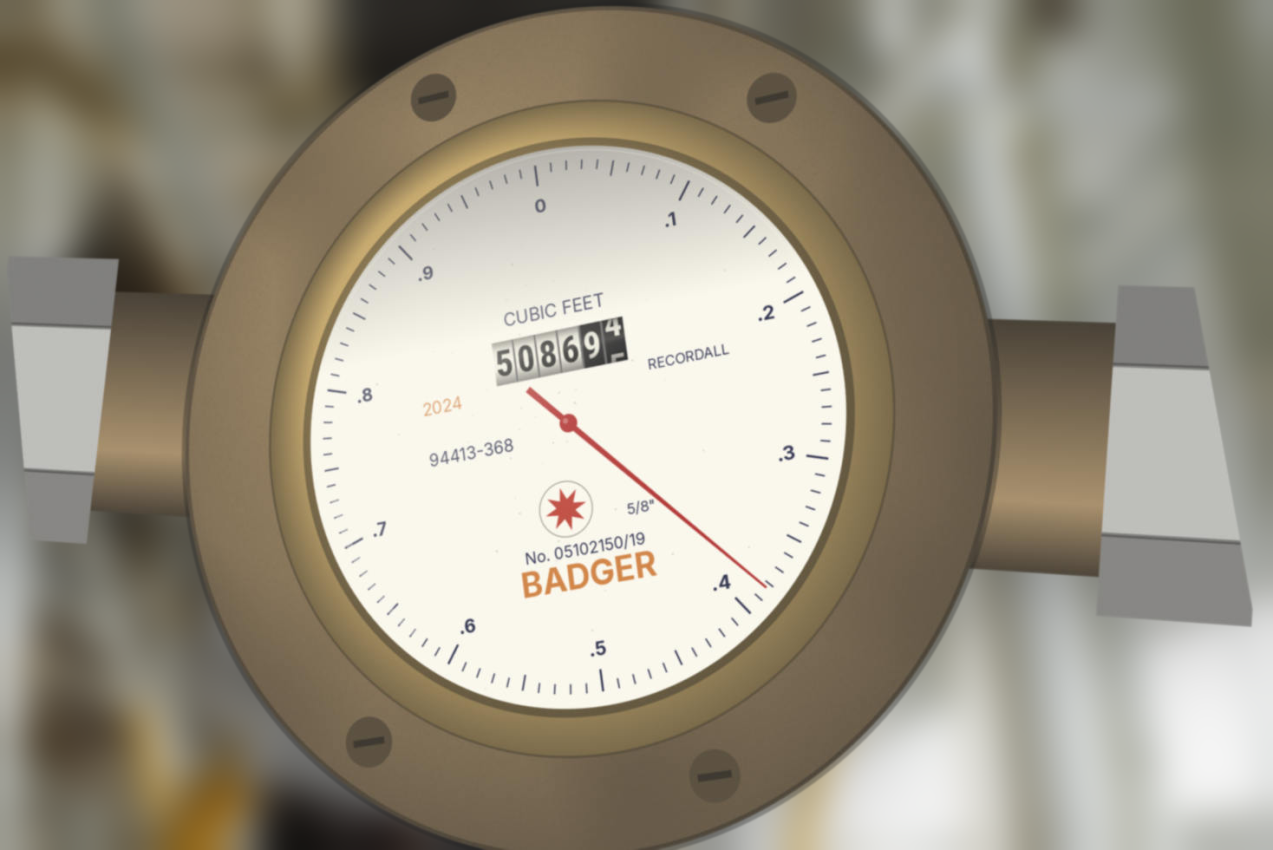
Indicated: 508694.38ft³
